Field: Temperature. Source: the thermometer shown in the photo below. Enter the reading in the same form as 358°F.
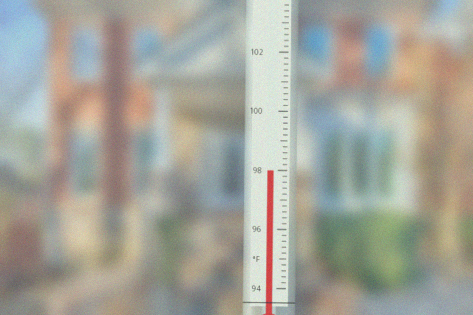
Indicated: 98°F
